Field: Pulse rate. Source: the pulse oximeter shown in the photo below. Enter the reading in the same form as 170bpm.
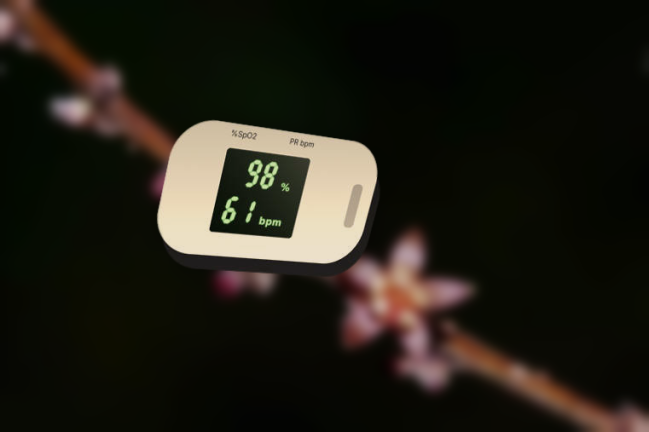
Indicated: 61bpm
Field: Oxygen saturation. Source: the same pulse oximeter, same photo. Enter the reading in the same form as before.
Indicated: 98%
